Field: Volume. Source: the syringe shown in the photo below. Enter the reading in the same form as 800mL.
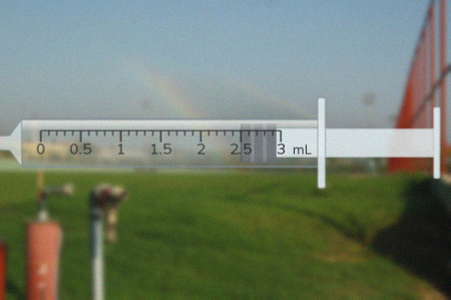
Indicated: 2.5mL
